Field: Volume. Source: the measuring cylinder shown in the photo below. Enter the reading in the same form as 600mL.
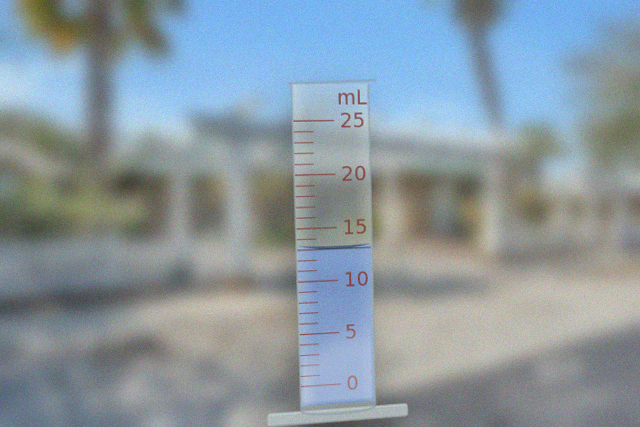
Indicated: 13mL
